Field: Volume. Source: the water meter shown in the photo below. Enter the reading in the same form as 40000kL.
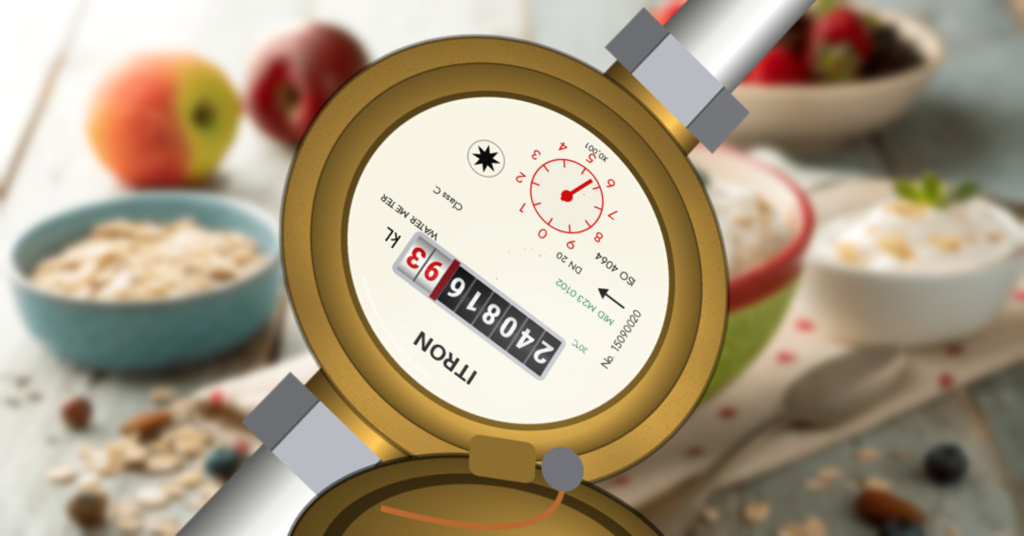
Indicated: 240816.935kL
